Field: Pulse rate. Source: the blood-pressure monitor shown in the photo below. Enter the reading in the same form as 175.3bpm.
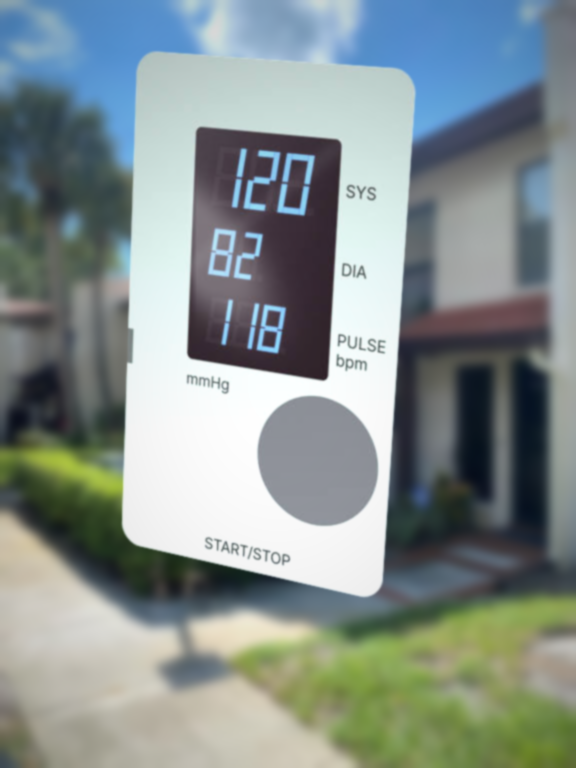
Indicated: 118bpm
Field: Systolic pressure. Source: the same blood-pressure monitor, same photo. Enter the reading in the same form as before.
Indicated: 120mmHg
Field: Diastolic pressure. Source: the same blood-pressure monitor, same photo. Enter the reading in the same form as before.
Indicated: 82mmHg
